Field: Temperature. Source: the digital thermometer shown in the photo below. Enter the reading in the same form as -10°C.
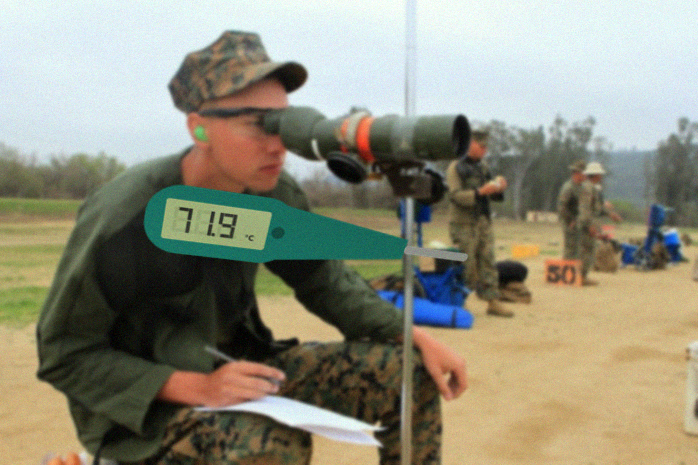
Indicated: 71.9°C
